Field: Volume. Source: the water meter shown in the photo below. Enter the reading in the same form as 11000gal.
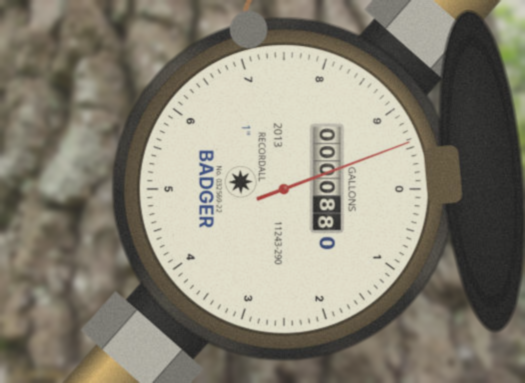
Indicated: 879.4gal
